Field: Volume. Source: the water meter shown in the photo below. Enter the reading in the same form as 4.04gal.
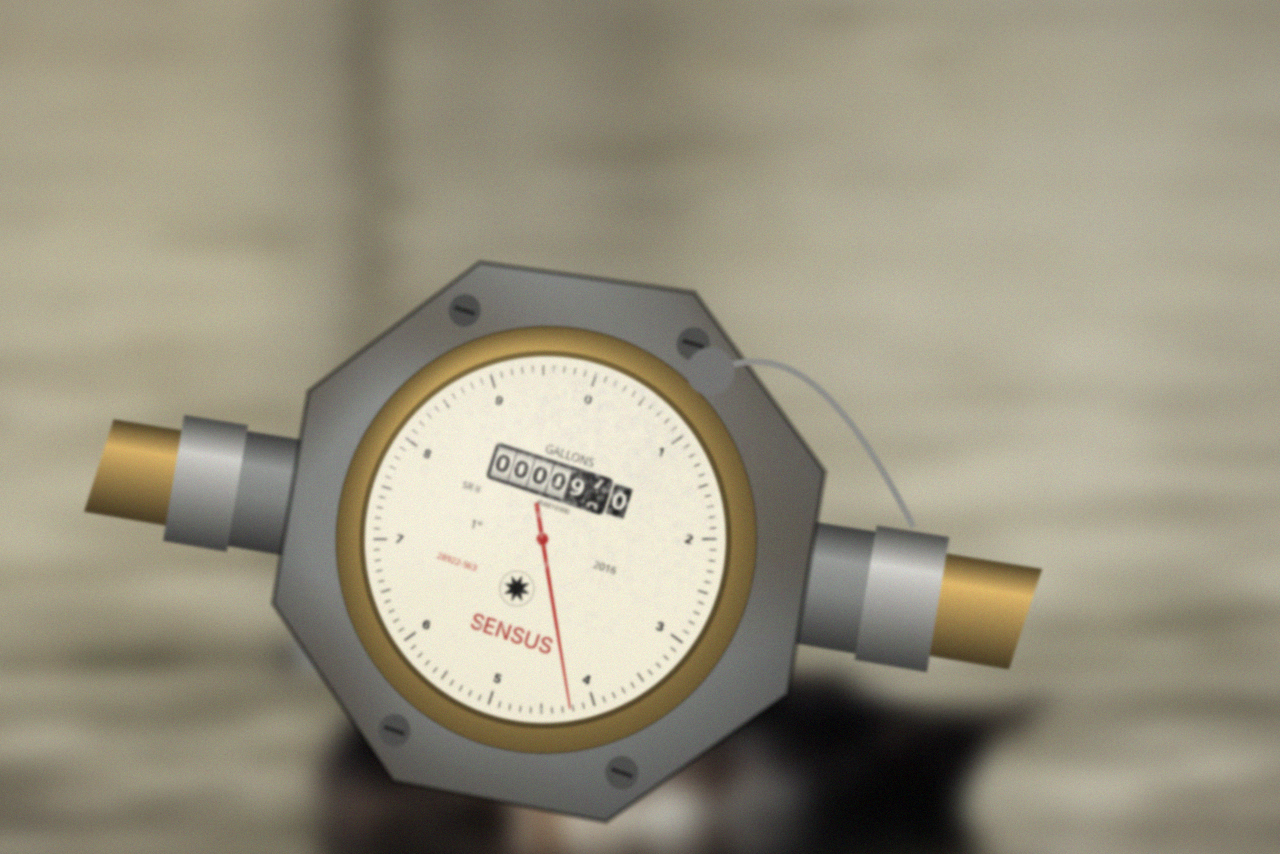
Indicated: 974.2gal
